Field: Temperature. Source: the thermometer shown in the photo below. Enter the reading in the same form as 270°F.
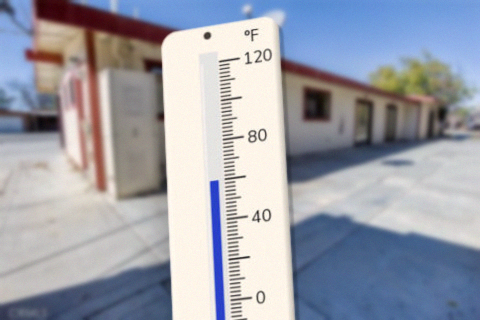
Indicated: 60°F
